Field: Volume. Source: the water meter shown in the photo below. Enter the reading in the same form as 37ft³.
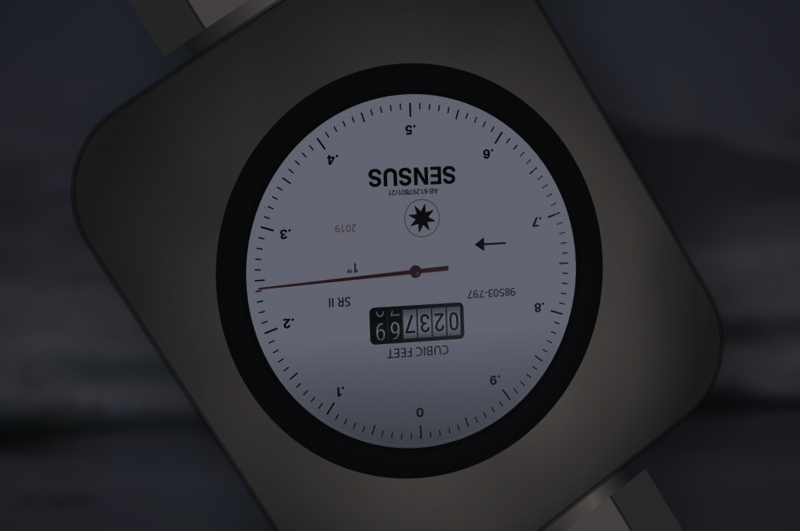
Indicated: 23769.24ft³
